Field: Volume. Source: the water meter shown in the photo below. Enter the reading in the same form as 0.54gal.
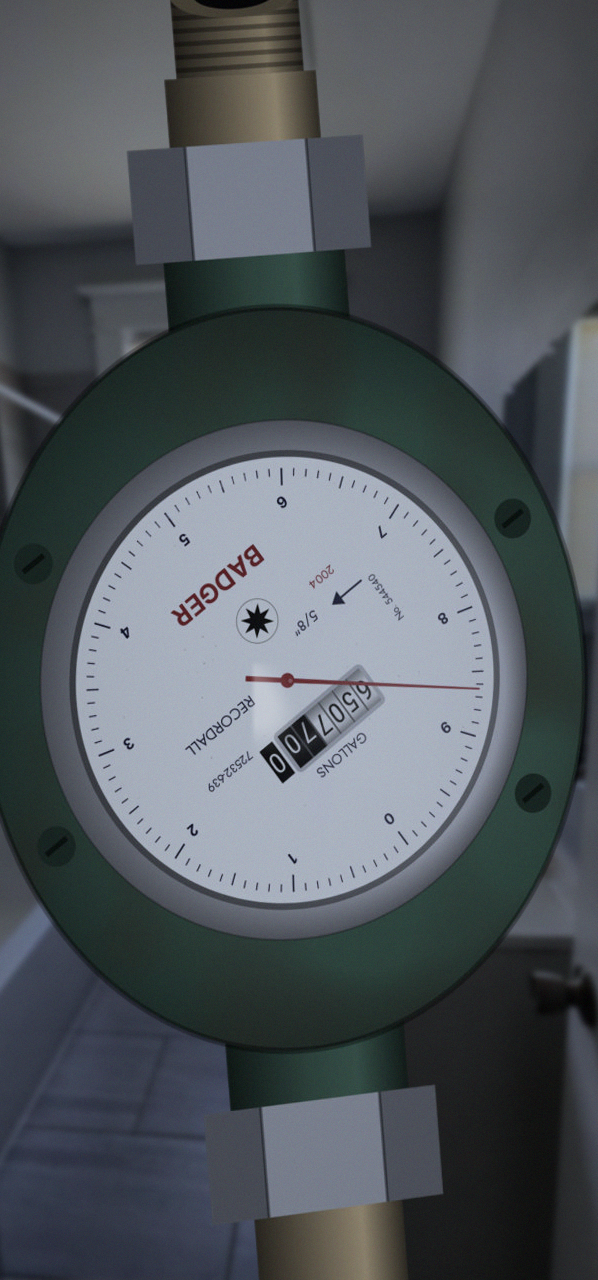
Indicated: 6507698.6gal
